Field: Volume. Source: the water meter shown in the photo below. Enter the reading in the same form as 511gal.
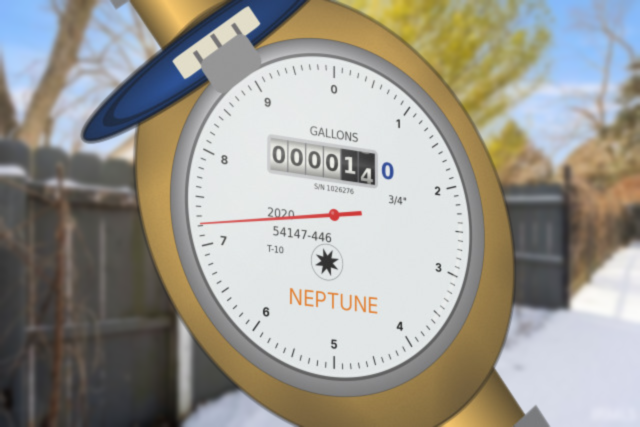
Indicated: 137.2gal
